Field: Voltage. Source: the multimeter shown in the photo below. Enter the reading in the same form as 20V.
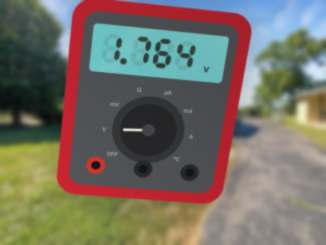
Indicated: 1.764V
